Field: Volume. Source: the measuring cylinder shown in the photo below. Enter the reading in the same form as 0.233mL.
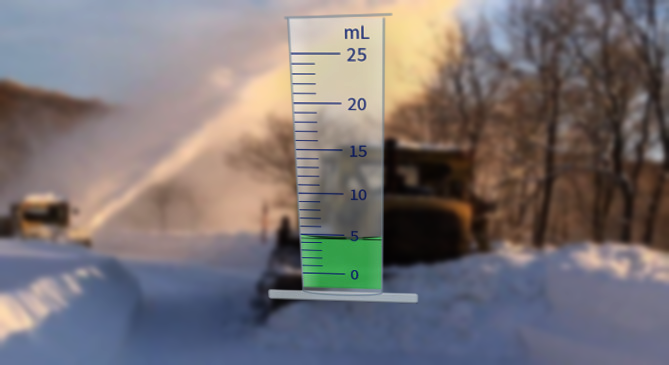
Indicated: 4.5mL
